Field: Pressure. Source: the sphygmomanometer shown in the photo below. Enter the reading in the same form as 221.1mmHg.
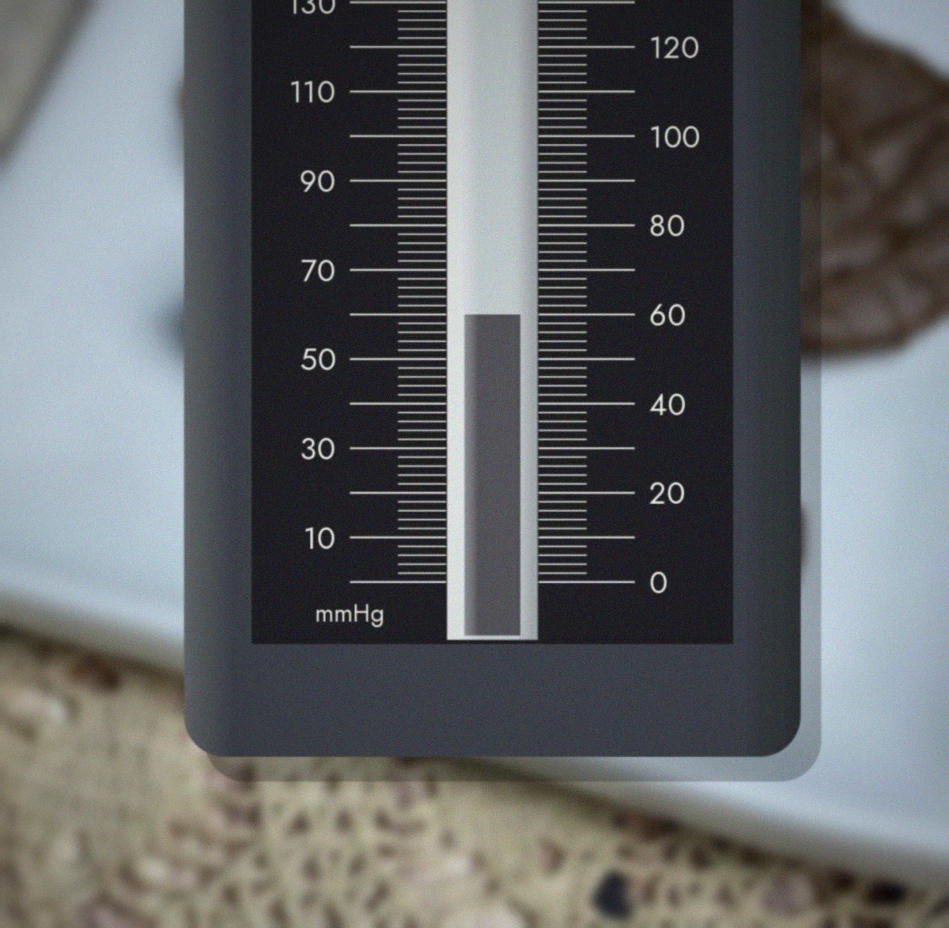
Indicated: 60mmHg
